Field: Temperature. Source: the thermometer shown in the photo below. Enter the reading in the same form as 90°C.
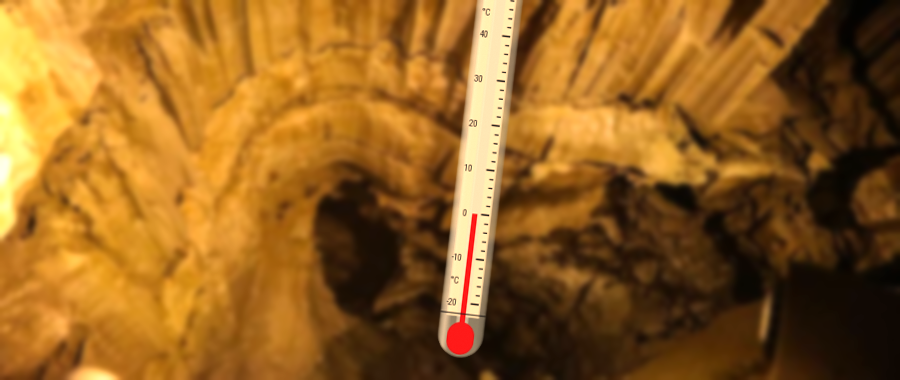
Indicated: 0°C
